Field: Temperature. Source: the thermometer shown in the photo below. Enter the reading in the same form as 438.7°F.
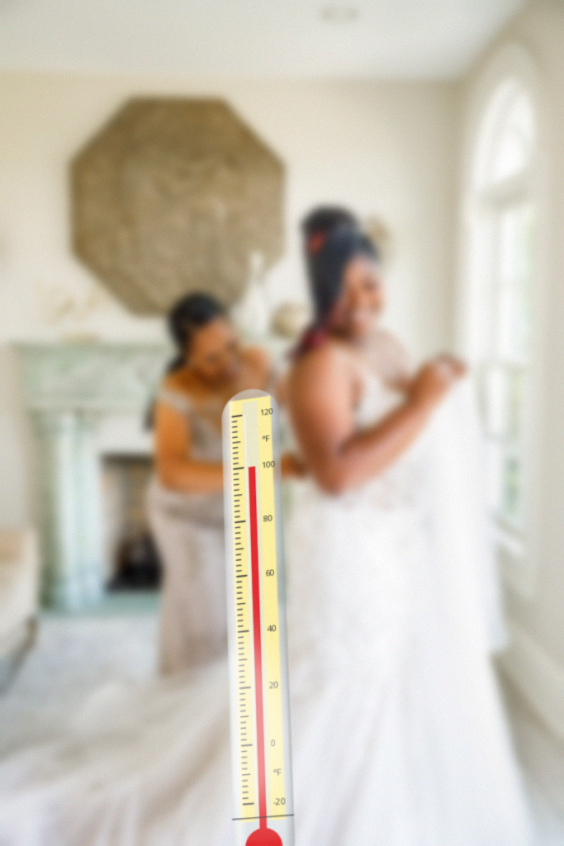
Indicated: 100°F
